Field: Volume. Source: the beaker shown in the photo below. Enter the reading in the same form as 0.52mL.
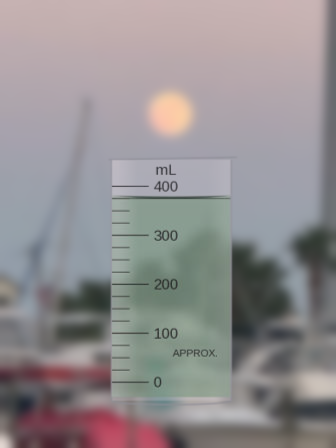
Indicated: 375mL
